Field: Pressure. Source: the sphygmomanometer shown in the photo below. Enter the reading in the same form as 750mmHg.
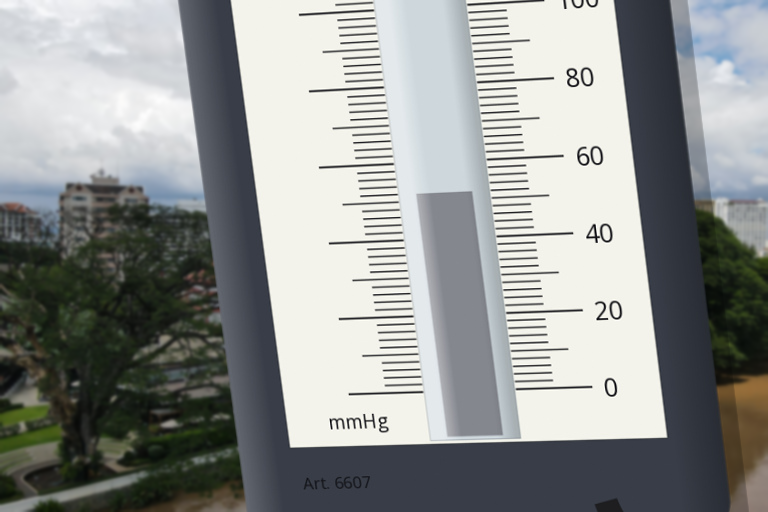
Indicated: 52mmHg
